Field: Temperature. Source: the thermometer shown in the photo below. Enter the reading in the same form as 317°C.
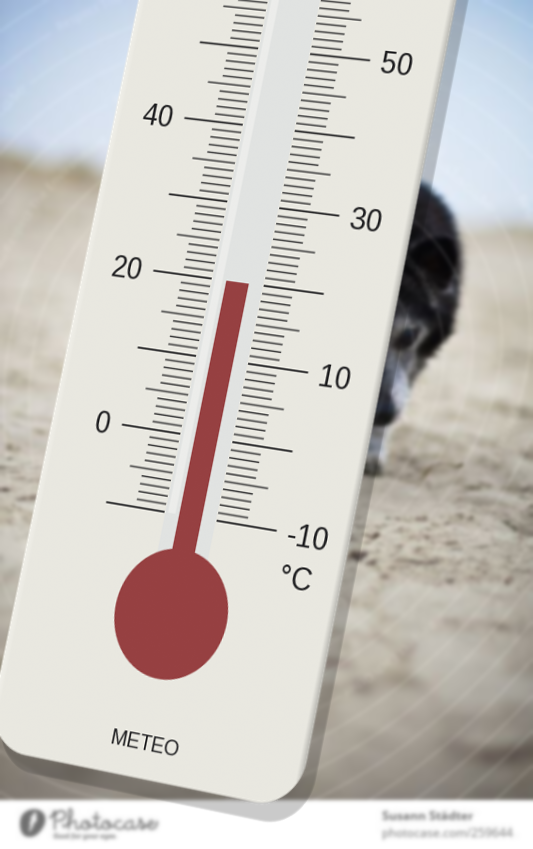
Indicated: 20°C
